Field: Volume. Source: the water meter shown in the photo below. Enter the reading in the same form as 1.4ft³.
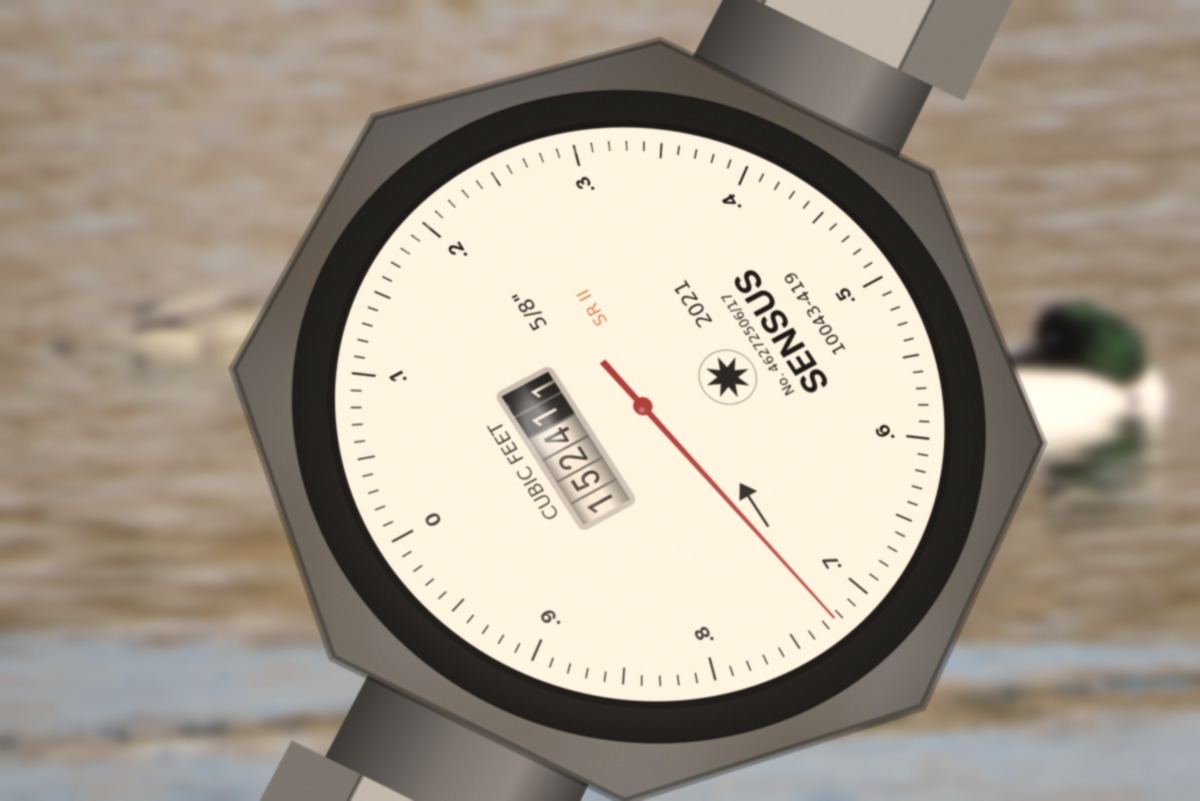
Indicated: 152410.72ft³
